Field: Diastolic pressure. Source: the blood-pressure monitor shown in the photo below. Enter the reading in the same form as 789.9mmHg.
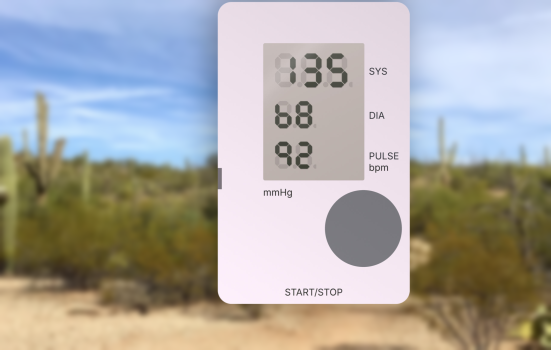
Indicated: 68mmHg
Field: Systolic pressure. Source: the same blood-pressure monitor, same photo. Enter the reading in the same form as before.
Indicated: 135mmHg
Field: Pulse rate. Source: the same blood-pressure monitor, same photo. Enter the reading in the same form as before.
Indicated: 92bpm
